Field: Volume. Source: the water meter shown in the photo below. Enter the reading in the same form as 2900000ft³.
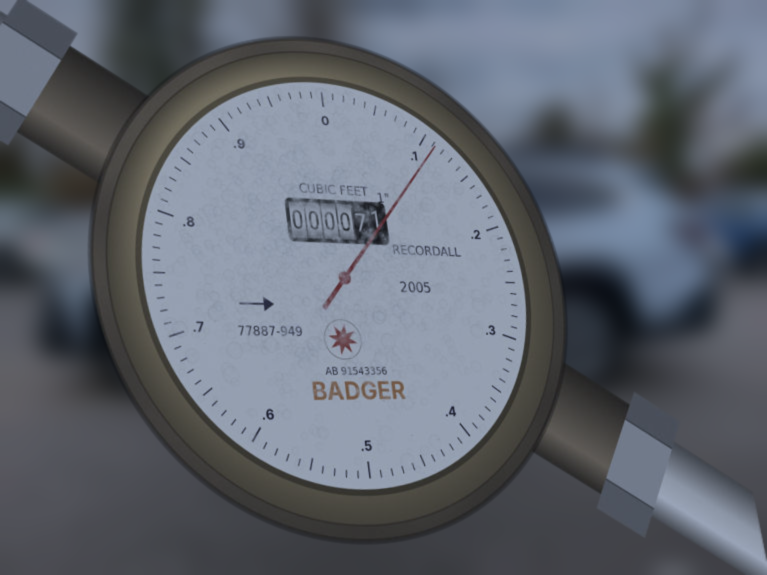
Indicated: 71.11ft³
